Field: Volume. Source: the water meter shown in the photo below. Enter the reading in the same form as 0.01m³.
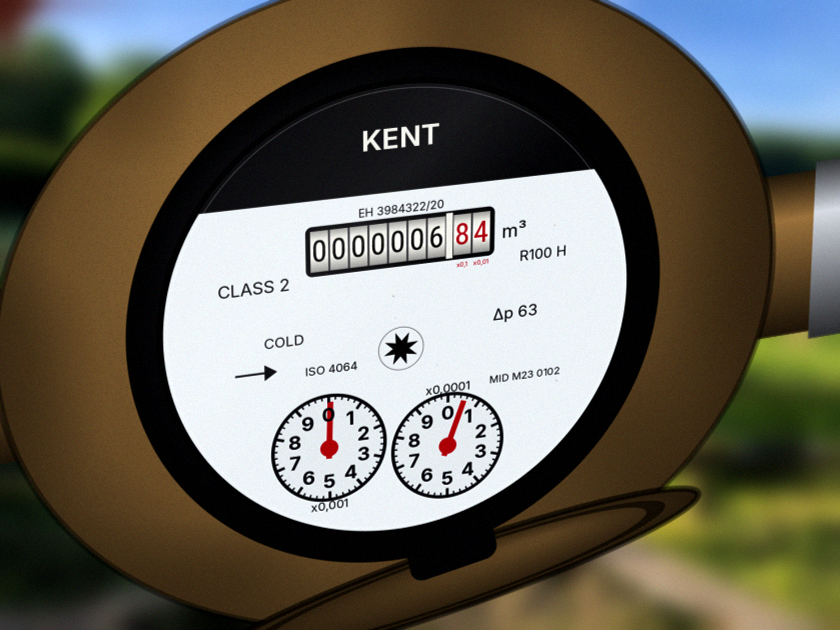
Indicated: 6.8400m³
